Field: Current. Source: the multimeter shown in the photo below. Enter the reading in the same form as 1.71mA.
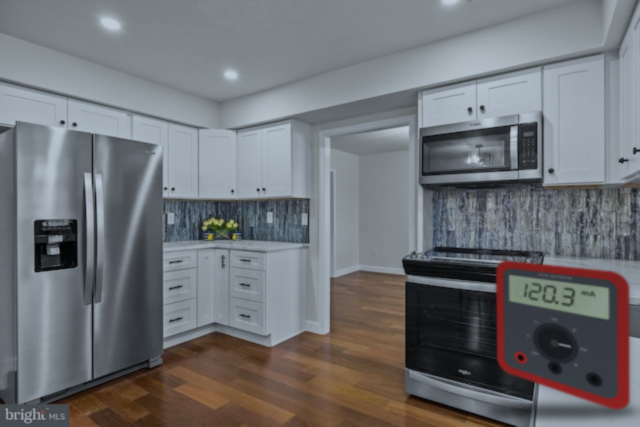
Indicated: 120.3mA
